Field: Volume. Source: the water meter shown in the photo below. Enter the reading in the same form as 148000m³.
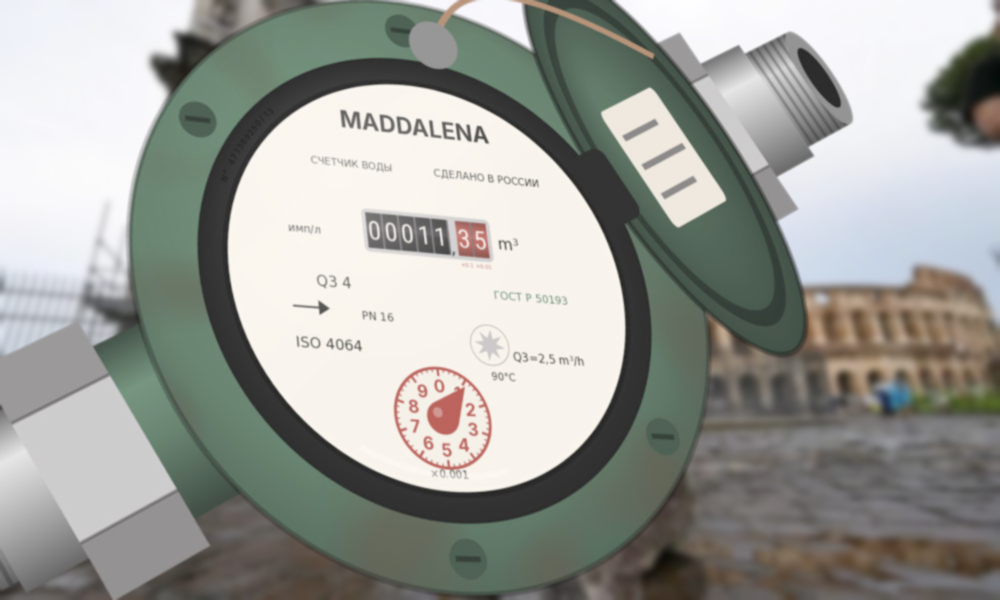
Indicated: 11.351m³
